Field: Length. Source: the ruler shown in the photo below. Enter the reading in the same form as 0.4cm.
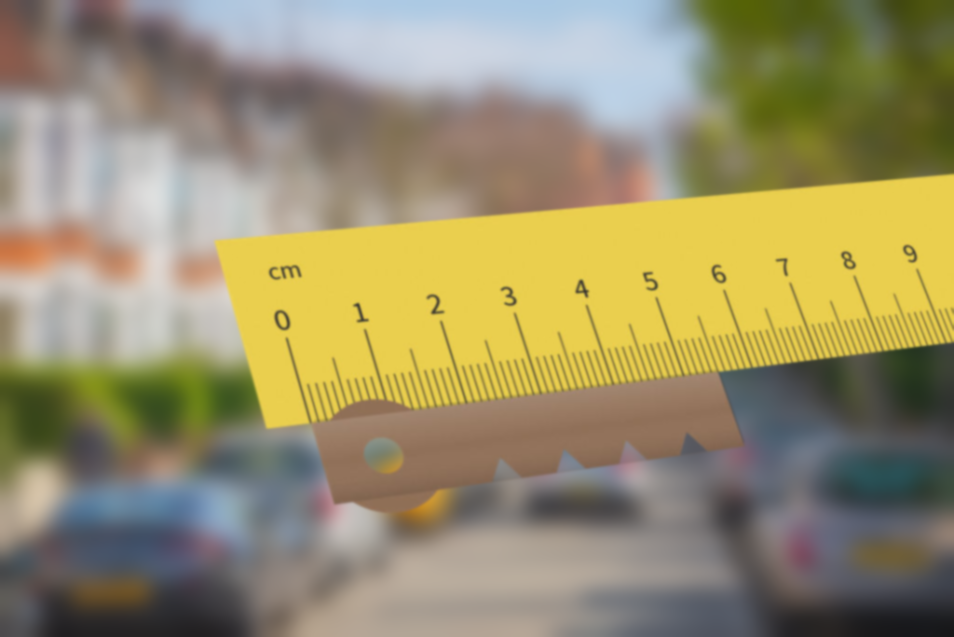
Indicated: 5.5cm
